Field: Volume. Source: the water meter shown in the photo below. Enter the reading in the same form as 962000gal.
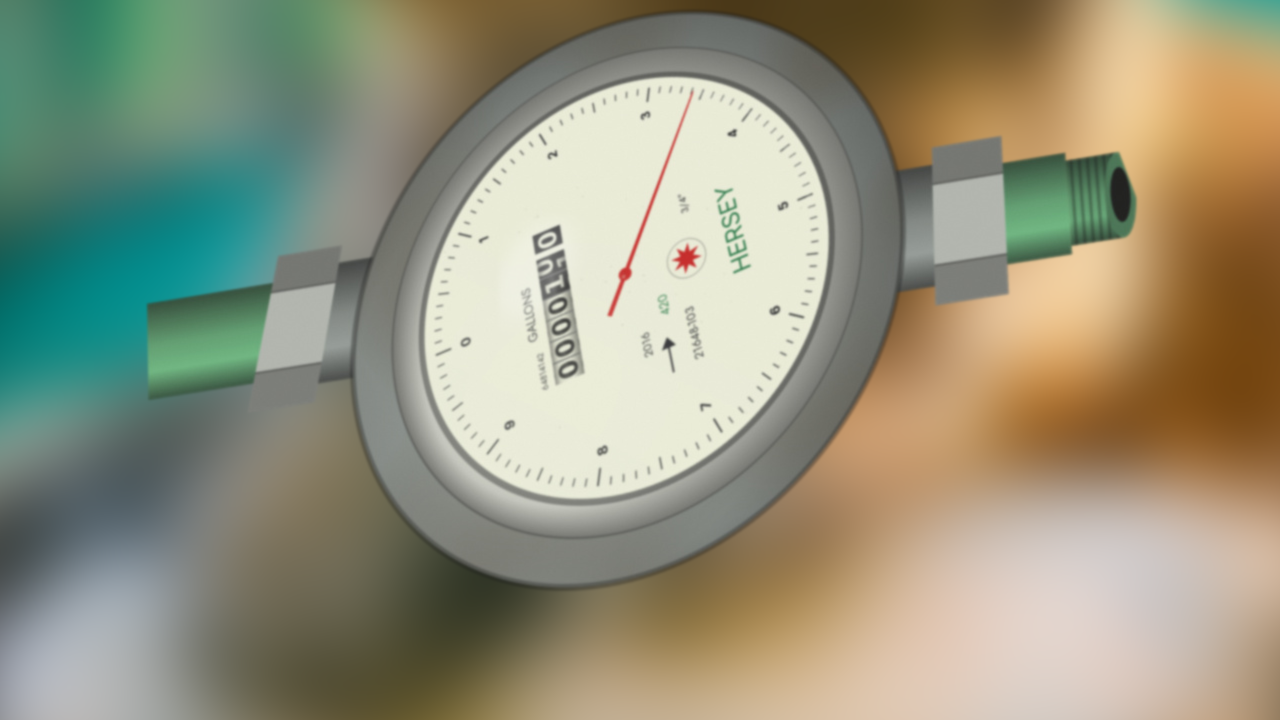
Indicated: 103.4gal
